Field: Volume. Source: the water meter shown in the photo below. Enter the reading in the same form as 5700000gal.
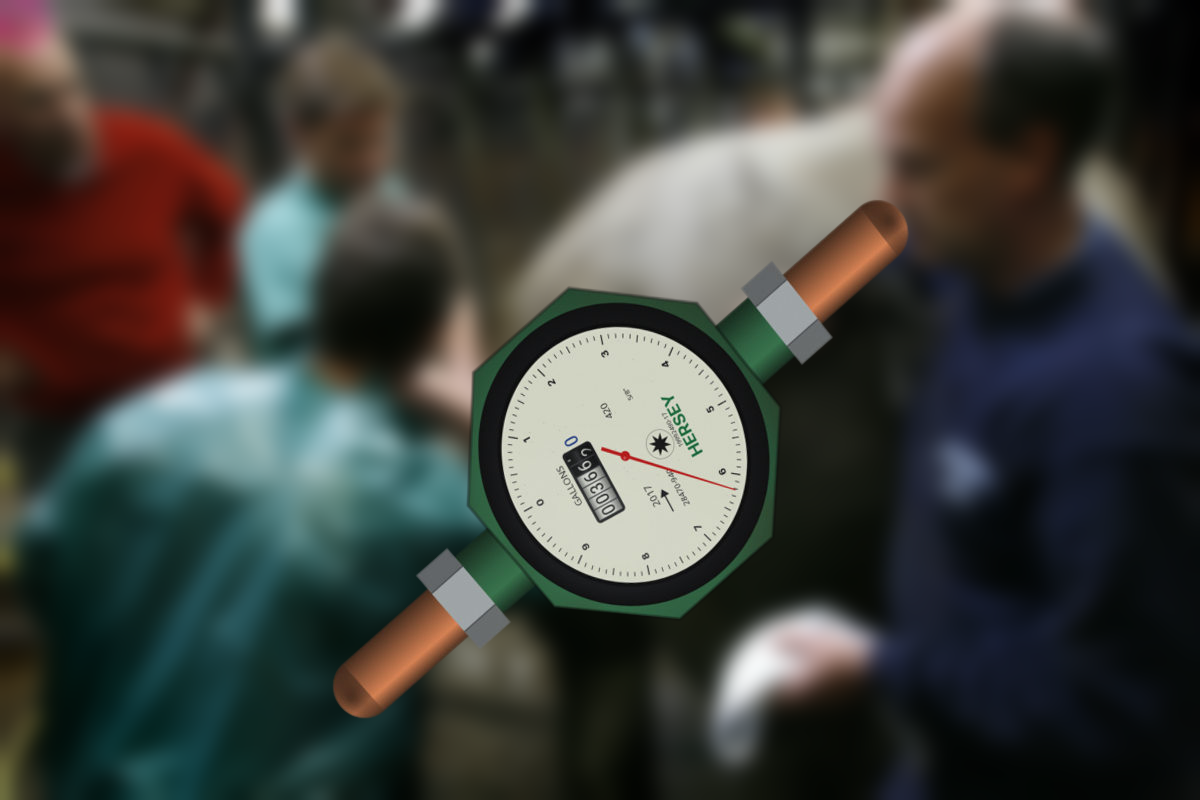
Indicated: 36616.2gal
